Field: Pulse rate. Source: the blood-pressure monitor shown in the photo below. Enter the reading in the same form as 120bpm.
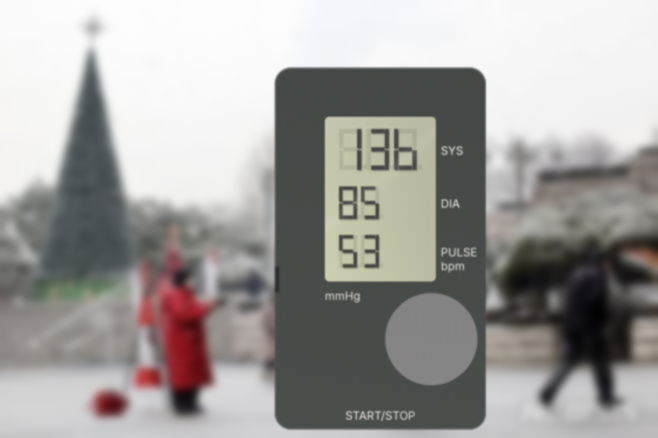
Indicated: 53bpm
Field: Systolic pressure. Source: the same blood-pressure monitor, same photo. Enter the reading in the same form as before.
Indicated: 136mmHg
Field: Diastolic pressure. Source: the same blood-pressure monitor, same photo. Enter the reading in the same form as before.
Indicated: 85mmHg
